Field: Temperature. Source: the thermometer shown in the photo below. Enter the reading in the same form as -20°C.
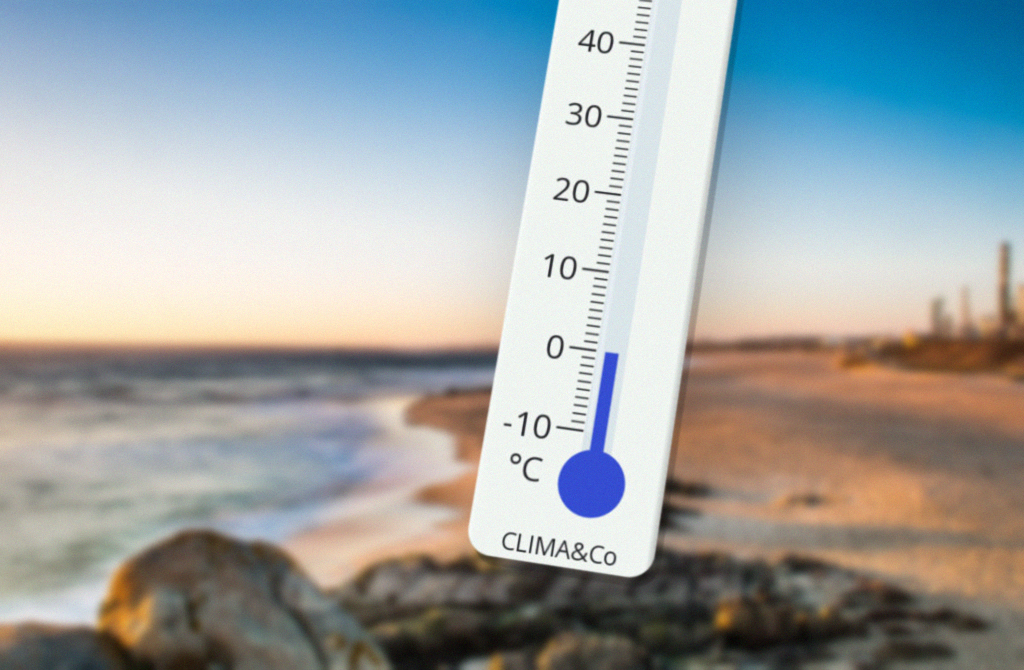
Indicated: 0°C
